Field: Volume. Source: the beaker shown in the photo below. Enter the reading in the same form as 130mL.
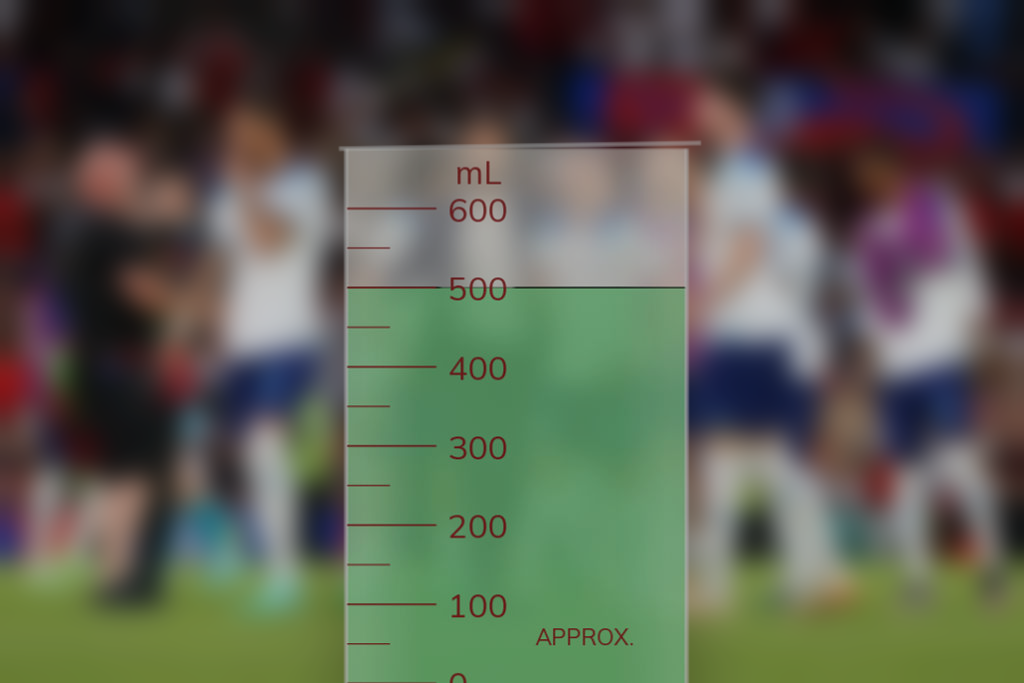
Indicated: 500mL
